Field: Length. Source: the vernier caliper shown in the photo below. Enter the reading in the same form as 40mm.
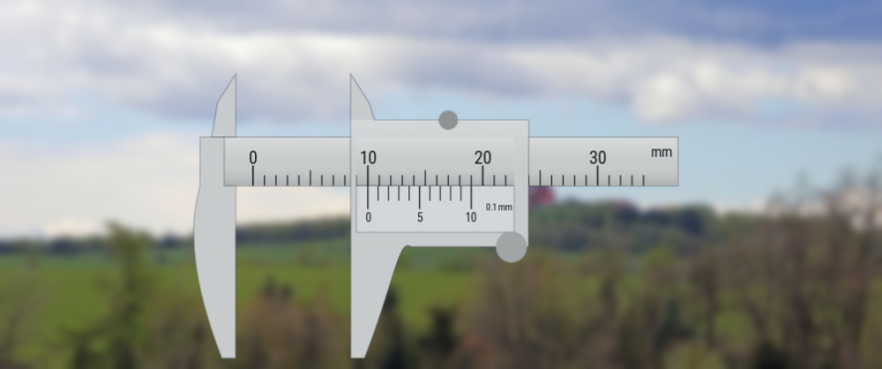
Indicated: 10.0mm
